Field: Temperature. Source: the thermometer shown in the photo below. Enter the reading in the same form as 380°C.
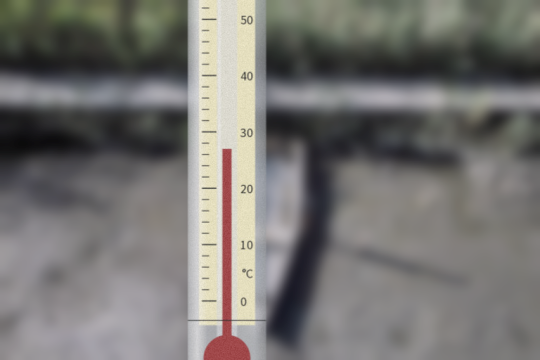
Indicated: 27°C
